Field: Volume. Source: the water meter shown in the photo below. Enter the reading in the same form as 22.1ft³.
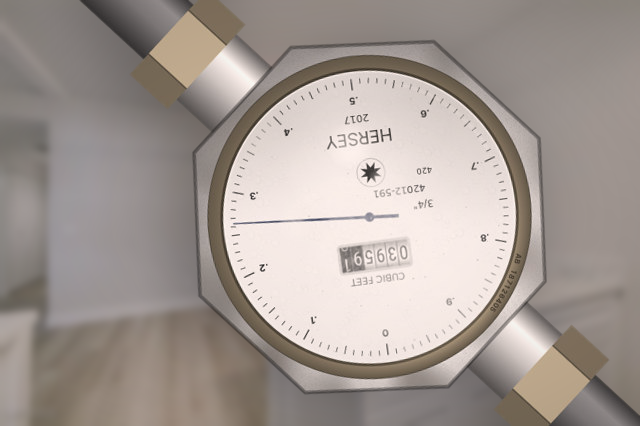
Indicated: 39591.26ft³
